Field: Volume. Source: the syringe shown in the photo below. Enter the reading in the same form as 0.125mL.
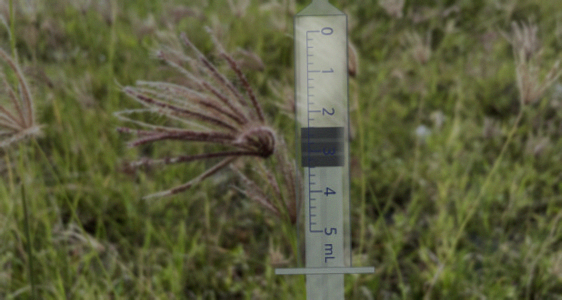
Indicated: 2.4mL
